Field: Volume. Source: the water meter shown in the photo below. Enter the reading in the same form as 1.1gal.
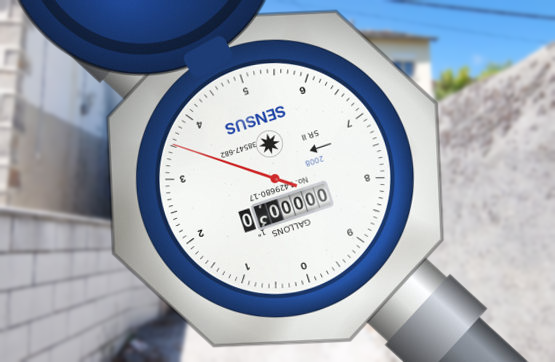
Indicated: 33.5gal
